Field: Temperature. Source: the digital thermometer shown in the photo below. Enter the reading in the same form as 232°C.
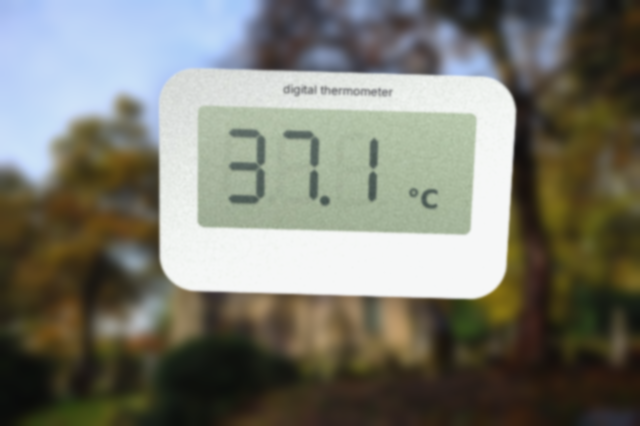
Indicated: 37.1°C
